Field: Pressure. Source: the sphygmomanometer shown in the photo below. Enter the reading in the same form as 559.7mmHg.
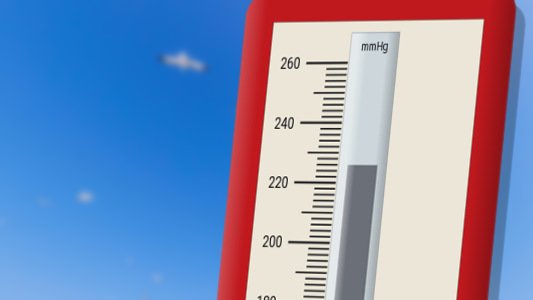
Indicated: 226mmHg
